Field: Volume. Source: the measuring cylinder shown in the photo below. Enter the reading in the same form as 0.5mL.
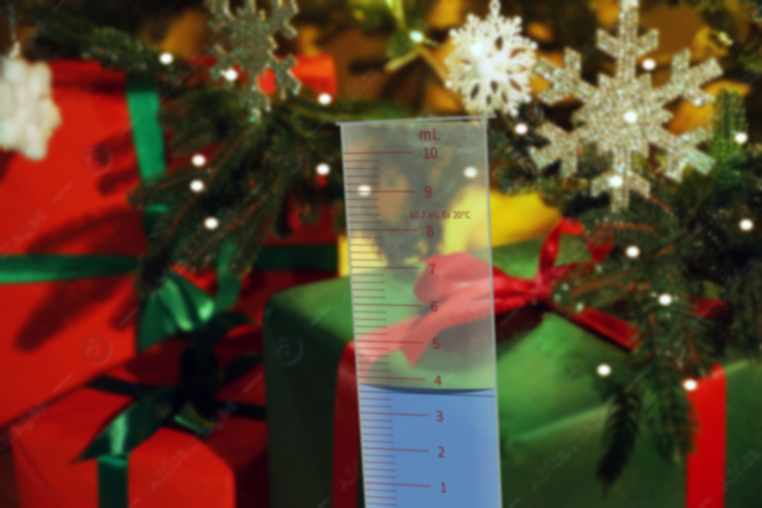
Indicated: 3.6mL
